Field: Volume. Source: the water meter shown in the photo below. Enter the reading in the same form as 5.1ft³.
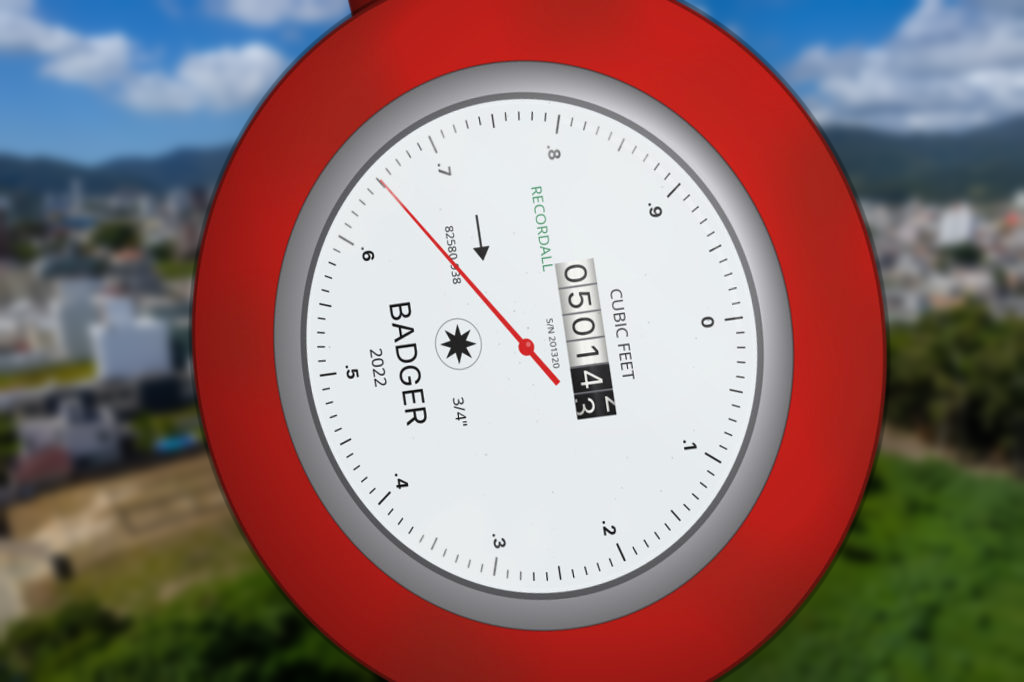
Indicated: 50142.65ft³
